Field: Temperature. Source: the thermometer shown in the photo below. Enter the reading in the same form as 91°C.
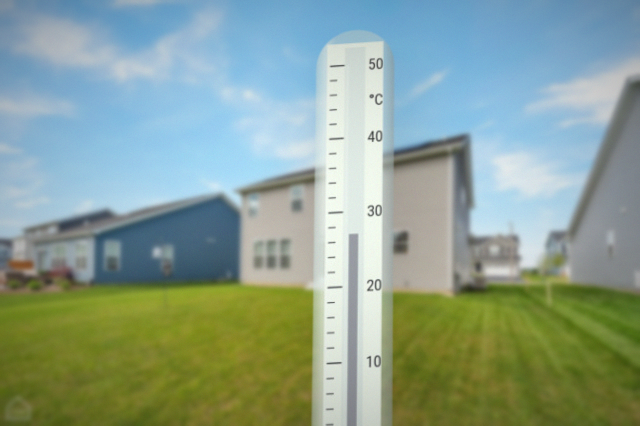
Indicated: 27°C
